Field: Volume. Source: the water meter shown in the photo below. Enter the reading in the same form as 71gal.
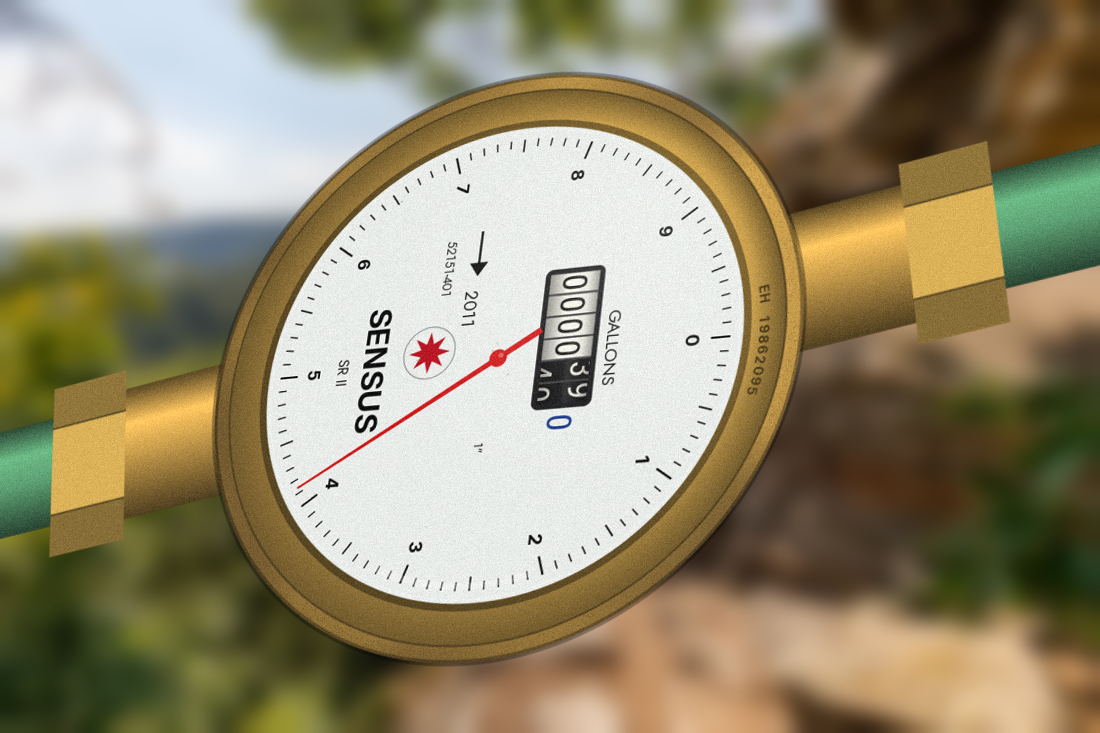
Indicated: 394.1gal
